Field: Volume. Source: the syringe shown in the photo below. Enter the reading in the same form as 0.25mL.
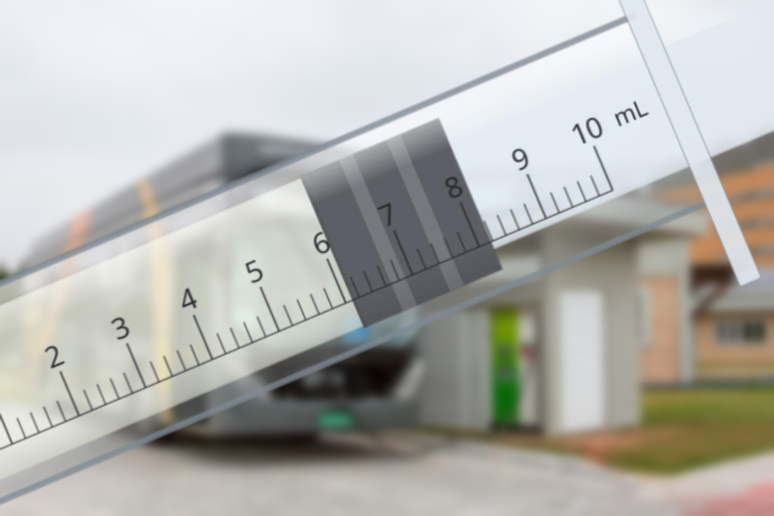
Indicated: 6.1mL
